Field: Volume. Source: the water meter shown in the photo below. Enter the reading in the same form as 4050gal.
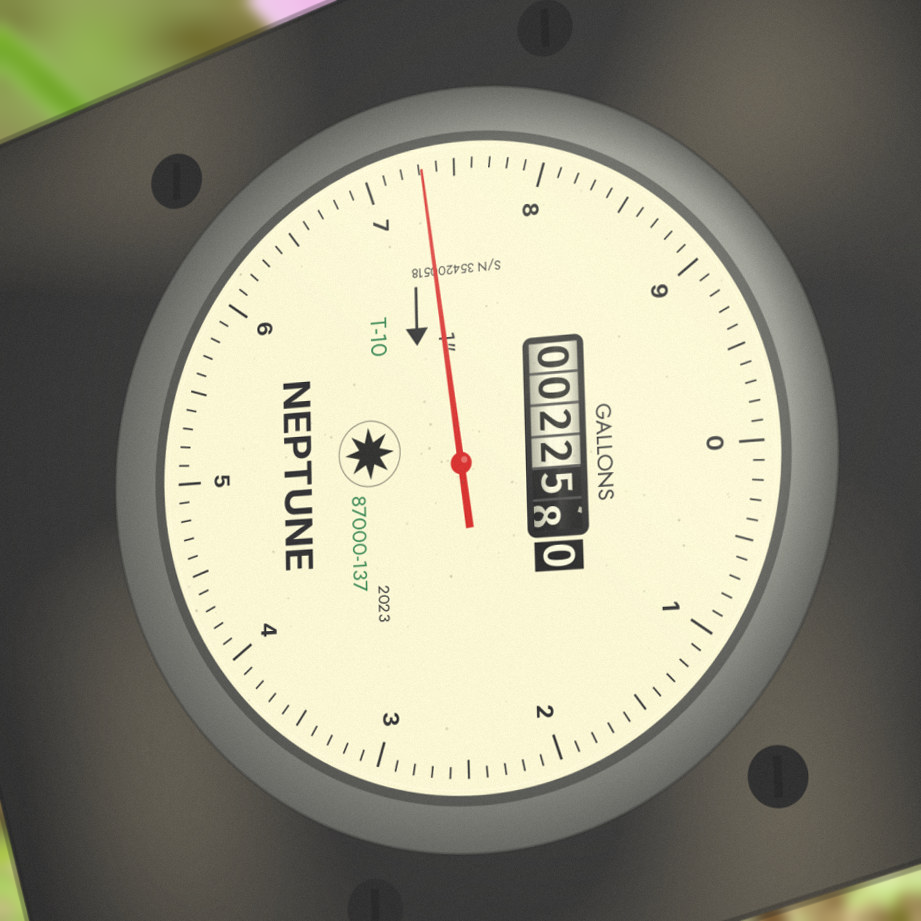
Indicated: 22577.3gal
